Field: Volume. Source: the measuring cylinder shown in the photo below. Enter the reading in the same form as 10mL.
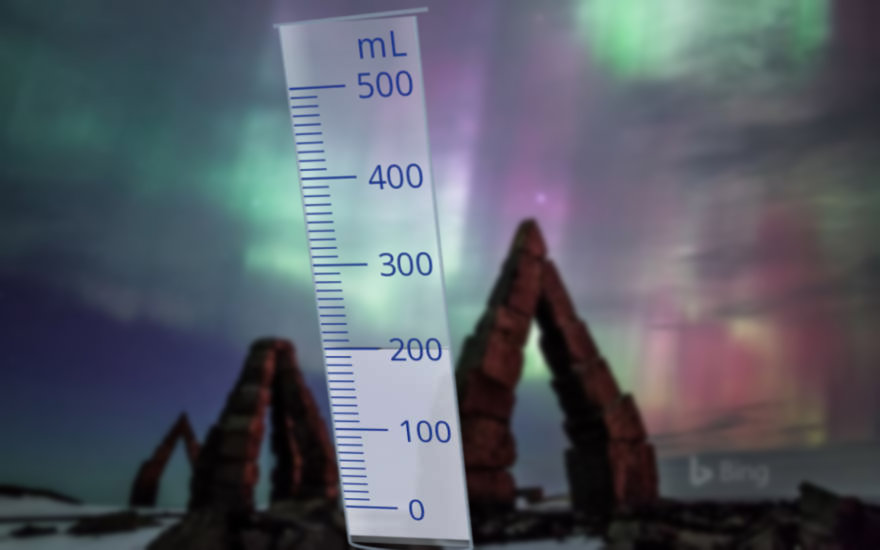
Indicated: 200mL
